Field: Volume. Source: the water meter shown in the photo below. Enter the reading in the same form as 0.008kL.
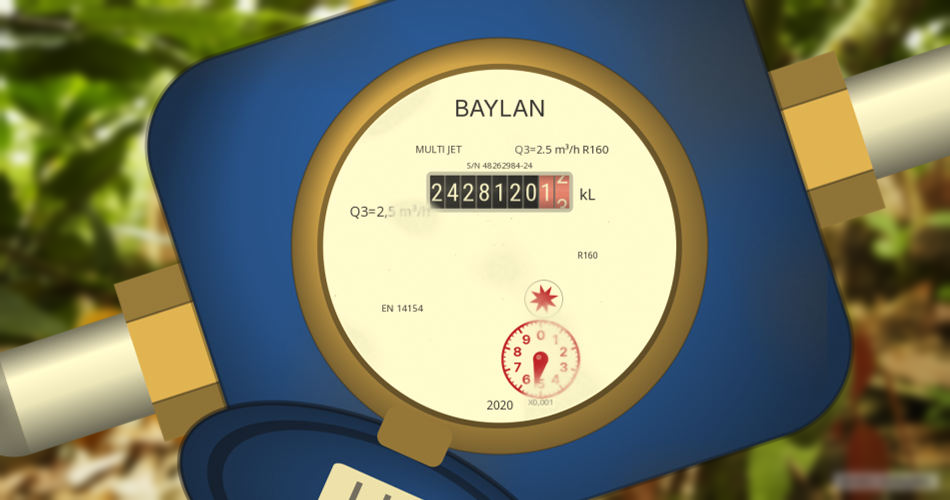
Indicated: 2428120.125kL
